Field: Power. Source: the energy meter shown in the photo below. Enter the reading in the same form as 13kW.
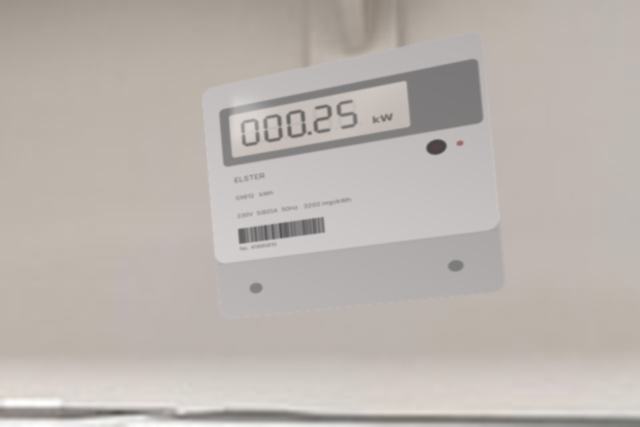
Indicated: 0.25kW
